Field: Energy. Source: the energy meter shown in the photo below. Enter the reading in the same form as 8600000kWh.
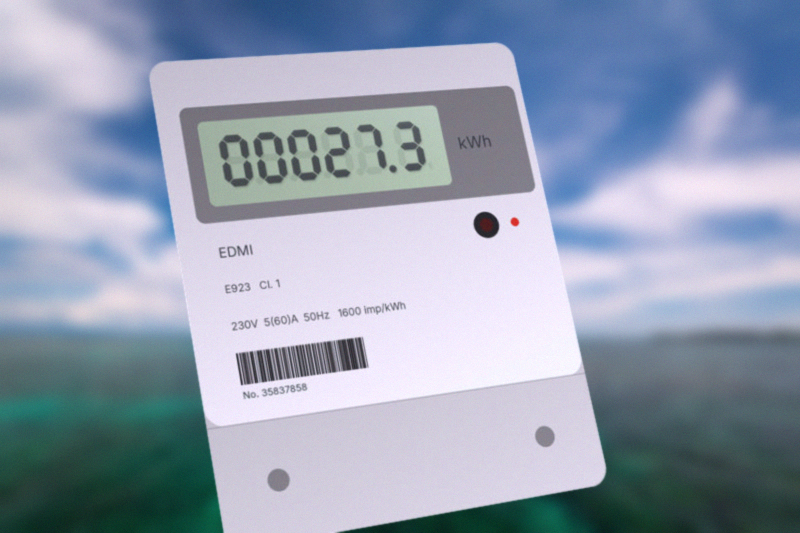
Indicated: 27.3kWh
